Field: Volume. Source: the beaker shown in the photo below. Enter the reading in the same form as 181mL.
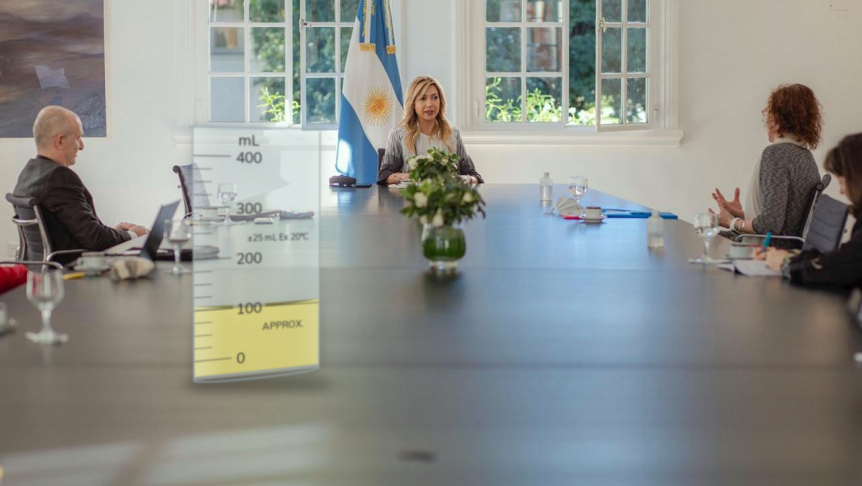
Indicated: 100mL
